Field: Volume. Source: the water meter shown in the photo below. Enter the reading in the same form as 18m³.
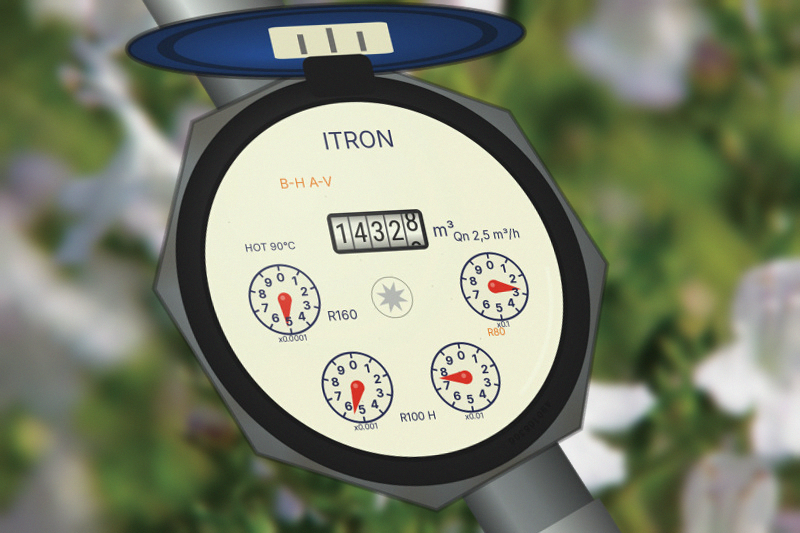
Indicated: 14328.2755m³
